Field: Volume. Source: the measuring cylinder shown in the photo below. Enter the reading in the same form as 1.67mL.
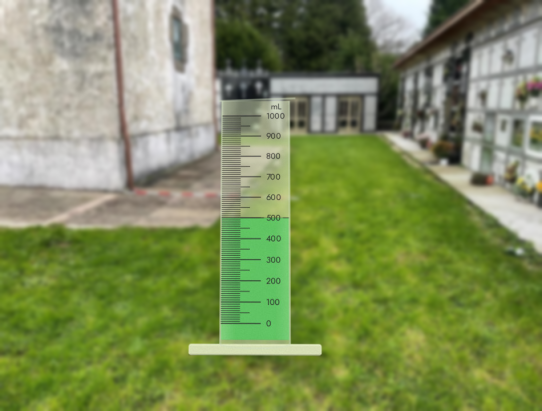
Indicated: 500mL
